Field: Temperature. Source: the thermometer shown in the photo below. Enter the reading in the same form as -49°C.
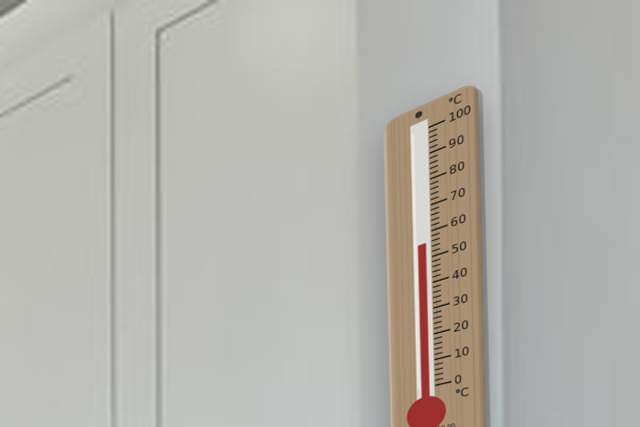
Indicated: 56°C
